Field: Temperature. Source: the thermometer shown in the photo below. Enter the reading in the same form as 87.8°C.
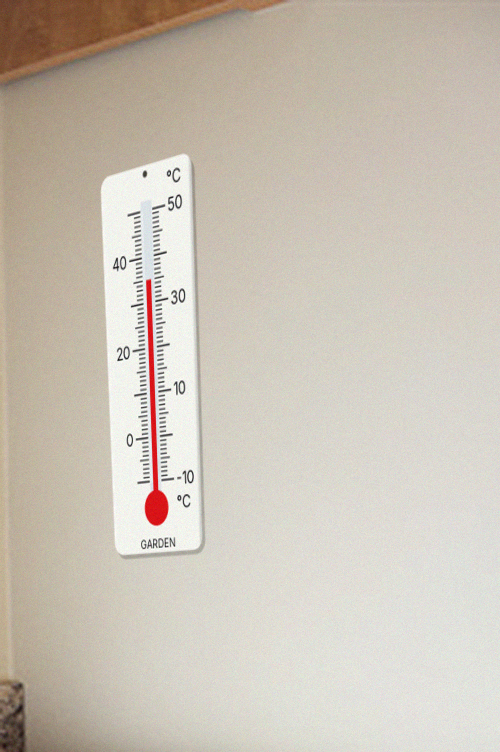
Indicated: 35°C
